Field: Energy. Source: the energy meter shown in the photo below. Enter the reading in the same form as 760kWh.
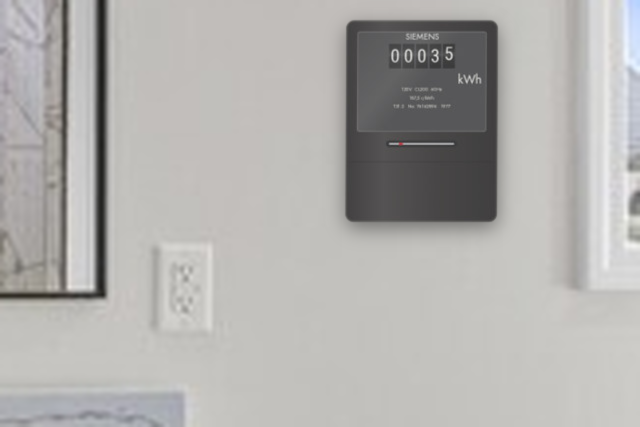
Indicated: 35kWh
